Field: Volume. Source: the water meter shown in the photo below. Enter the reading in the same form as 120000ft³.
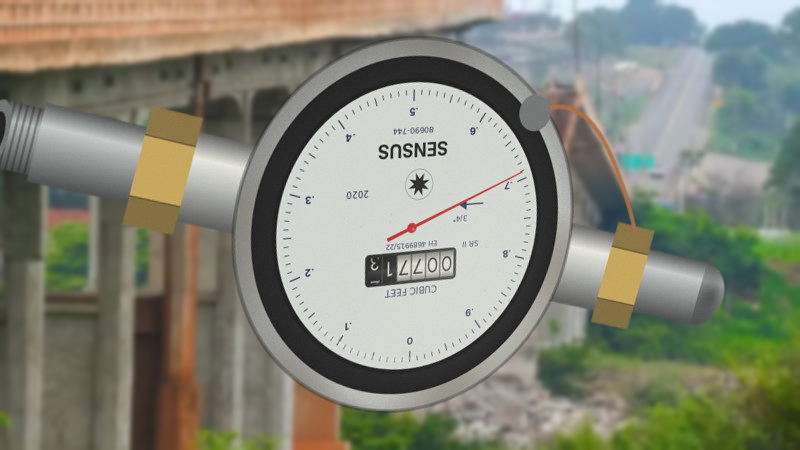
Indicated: 7712.69ft³
